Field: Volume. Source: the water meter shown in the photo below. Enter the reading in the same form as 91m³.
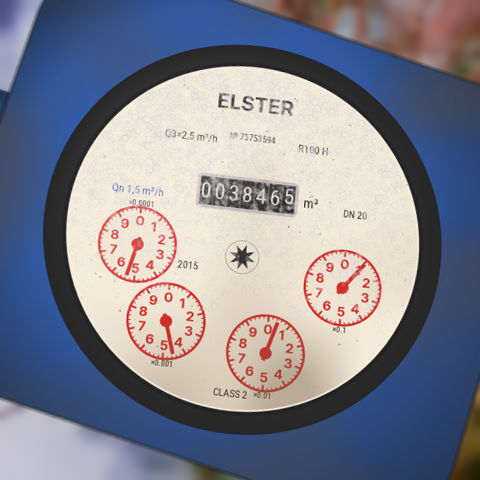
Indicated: 38465.1045m³
